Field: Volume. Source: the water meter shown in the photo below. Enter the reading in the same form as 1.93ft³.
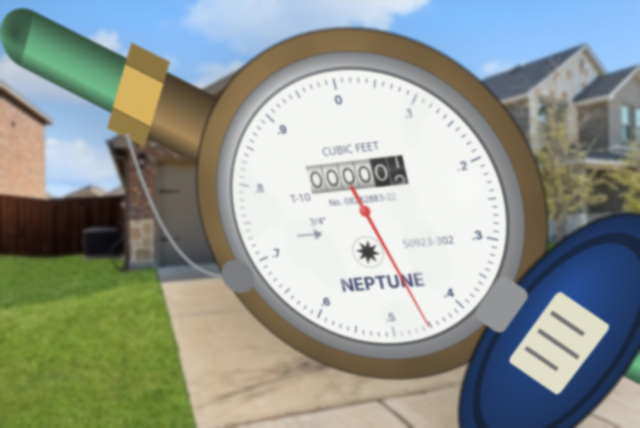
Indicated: 1.45ft³
